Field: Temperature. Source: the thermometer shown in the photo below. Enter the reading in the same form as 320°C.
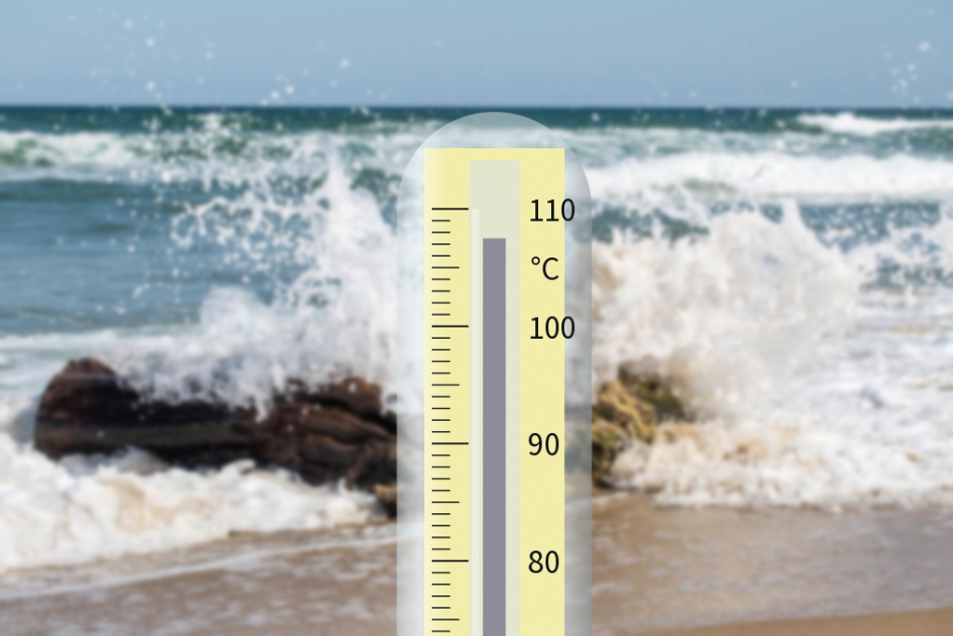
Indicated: 107.5°C
